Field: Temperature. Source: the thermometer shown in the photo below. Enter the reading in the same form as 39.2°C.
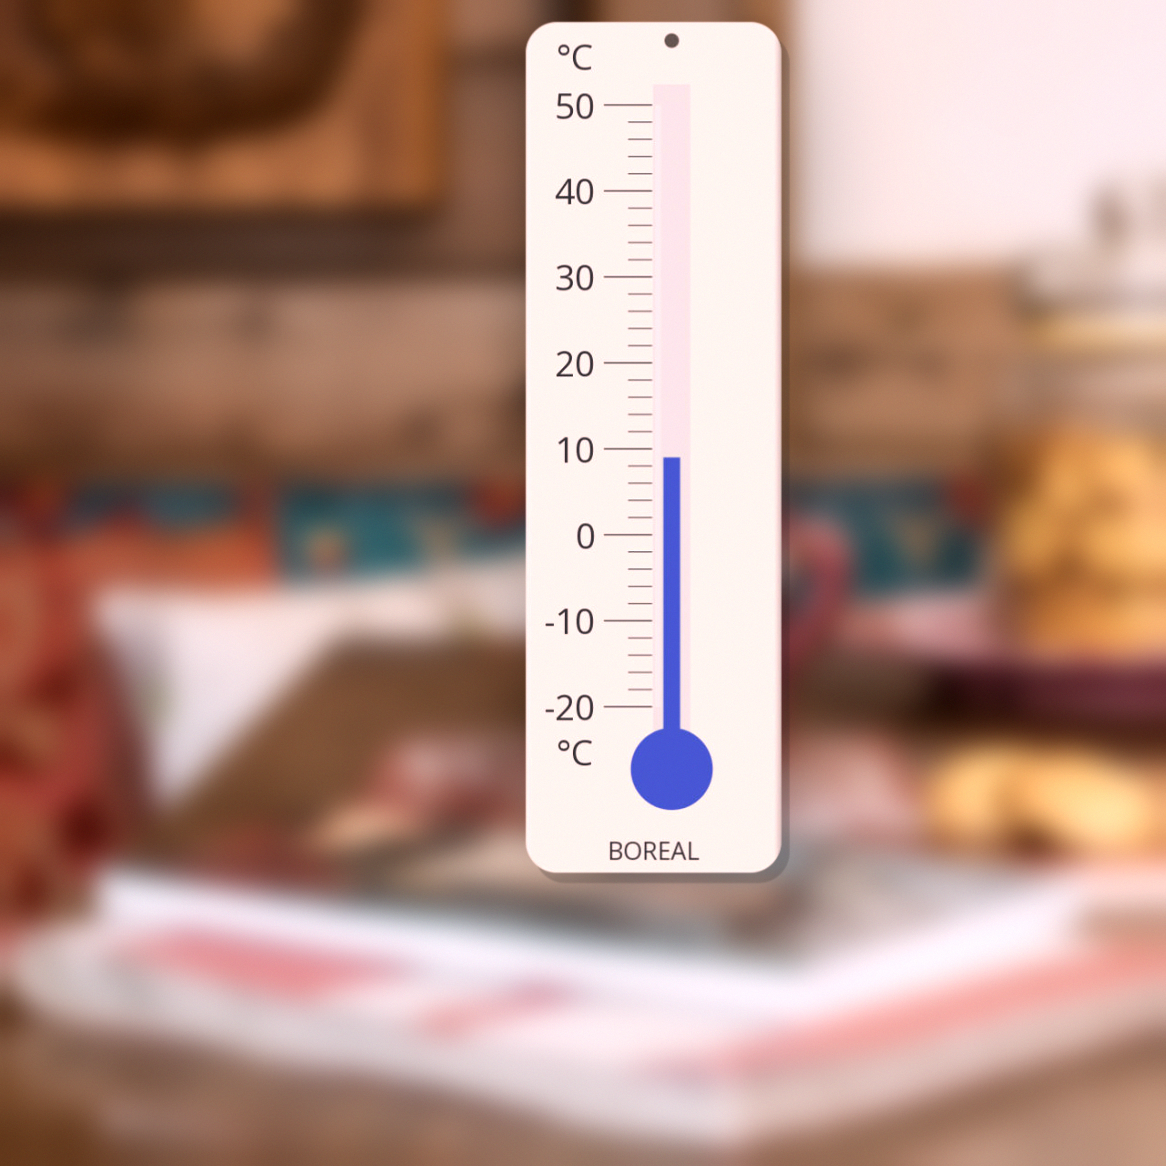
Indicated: 9°C
